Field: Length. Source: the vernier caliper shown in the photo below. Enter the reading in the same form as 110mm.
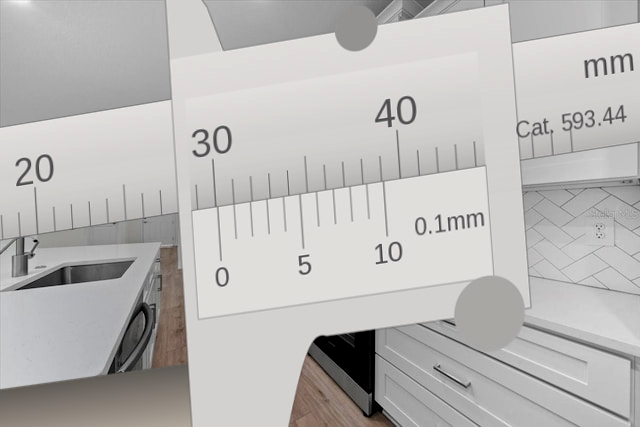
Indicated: 30.1mm
